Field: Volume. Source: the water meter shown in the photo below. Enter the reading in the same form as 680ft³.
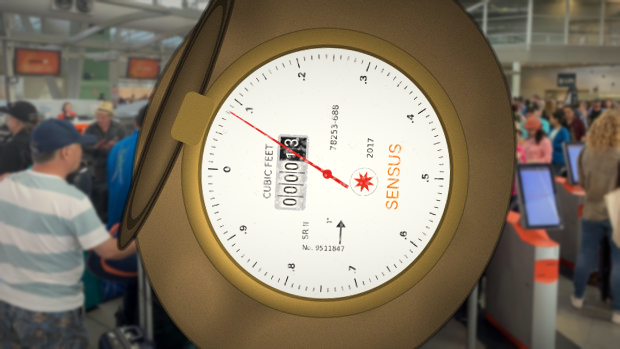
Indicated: 13.08ft³
